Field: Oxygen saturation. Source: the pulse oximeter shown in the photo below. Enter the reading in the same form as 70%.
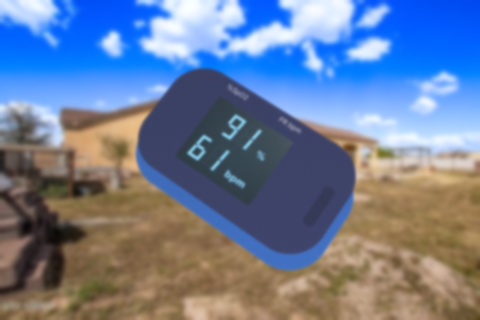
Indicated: 91%
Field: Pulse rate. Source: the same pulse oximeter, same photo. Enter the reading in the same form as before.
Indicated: 61bpm
